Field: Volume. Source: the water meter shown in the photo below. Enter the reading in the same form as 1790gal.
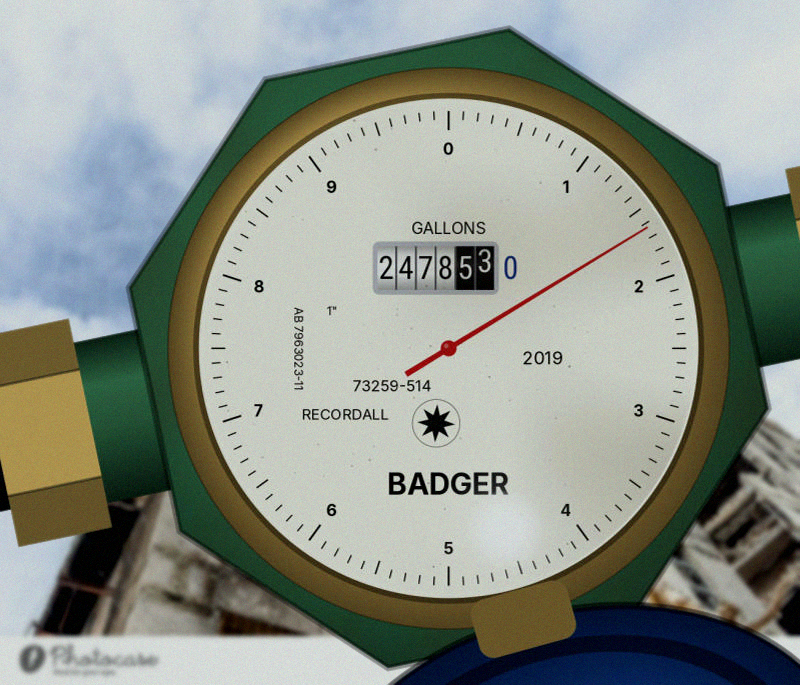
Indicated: 2478531.6gal
